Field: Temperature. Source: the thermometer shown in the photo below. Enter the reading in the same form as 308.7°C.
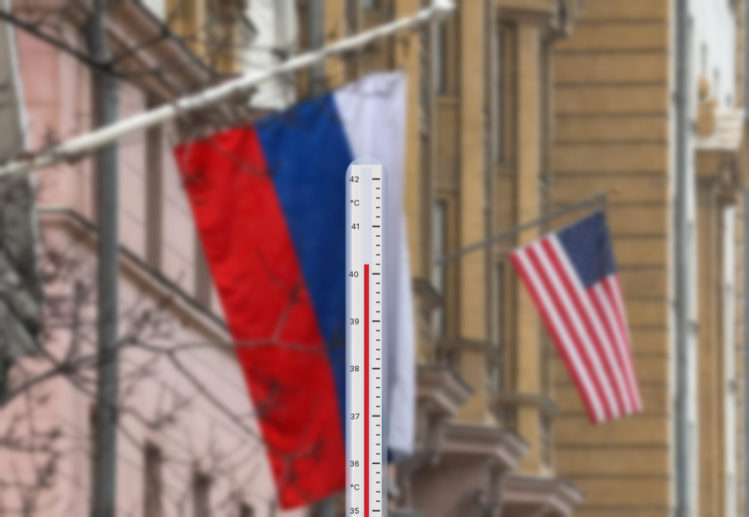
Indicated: 40.2°C
